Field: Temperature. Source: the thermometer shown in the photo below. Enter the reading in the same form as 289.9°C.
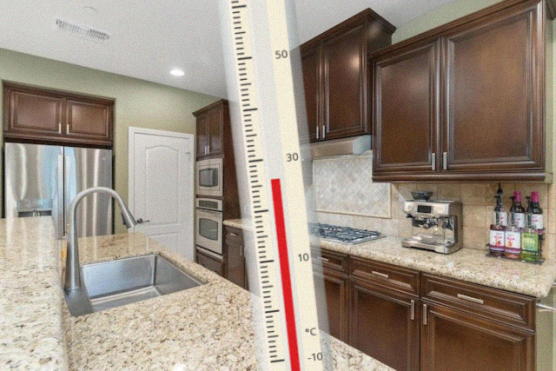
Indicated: 26°C
